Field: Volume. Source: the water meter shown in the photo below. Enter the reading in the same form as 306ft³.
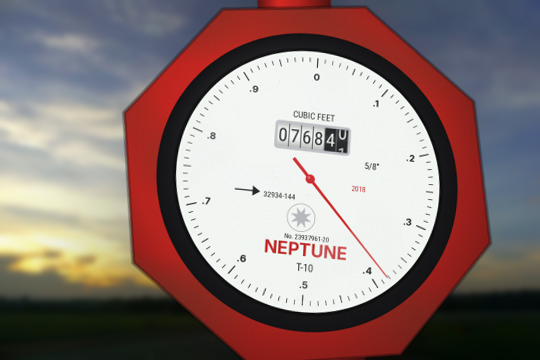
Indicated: 76840.38ft³
